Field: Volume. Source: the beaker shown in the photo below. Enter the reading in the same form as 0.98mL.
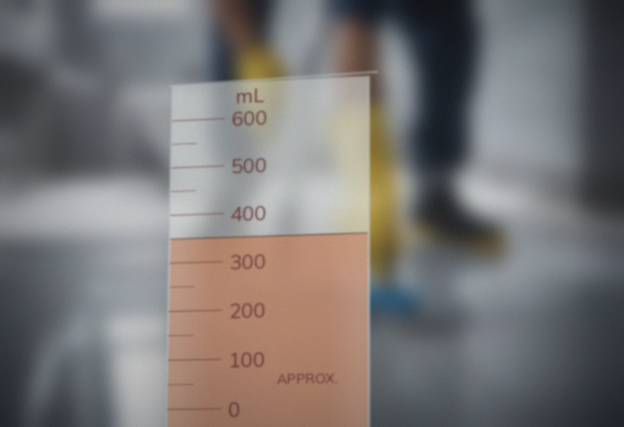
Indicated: 350mL
